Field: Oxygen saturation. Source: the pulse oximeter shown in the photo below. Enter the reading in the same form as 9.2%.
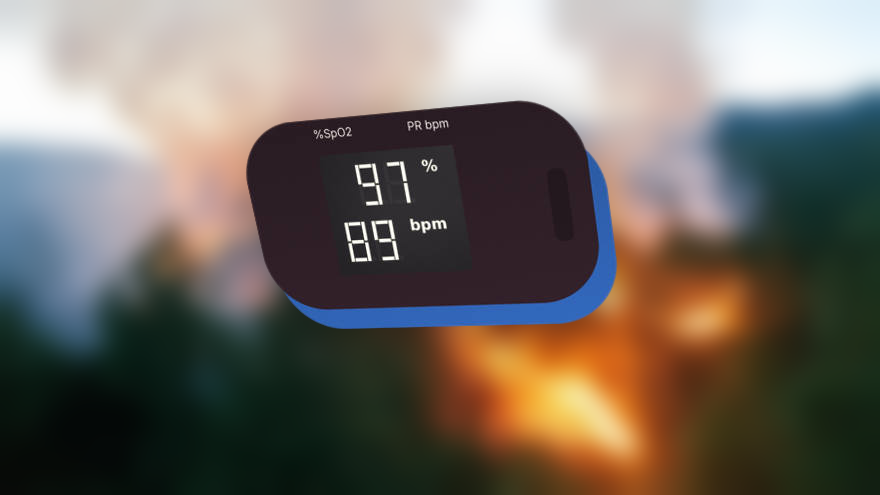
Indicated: 97%
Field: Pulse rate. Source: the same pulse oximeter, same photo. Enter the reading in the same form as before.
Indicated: 89bpm
